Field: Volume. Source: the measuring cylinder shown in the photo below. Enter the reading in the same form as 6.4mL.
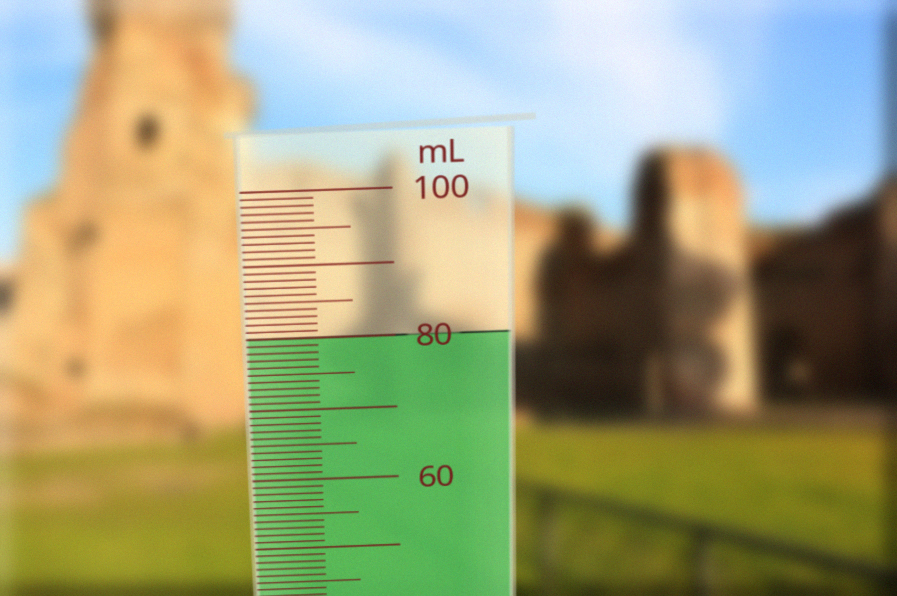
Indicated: 80mL
